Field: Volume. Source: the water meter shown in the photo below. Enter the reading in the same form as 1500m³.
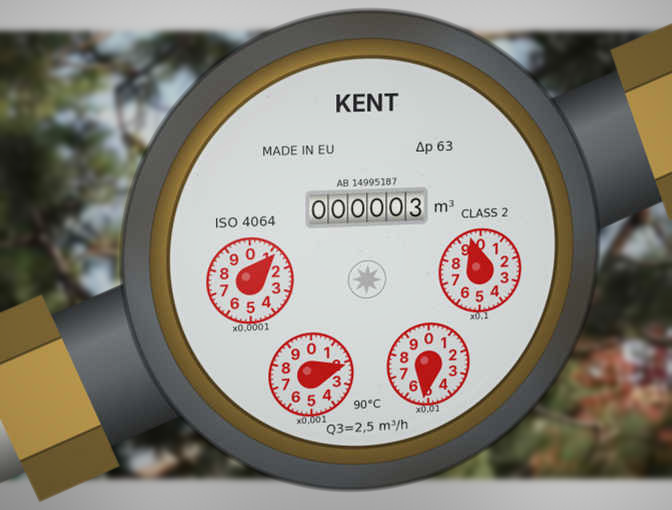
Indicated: 2.9521m³
